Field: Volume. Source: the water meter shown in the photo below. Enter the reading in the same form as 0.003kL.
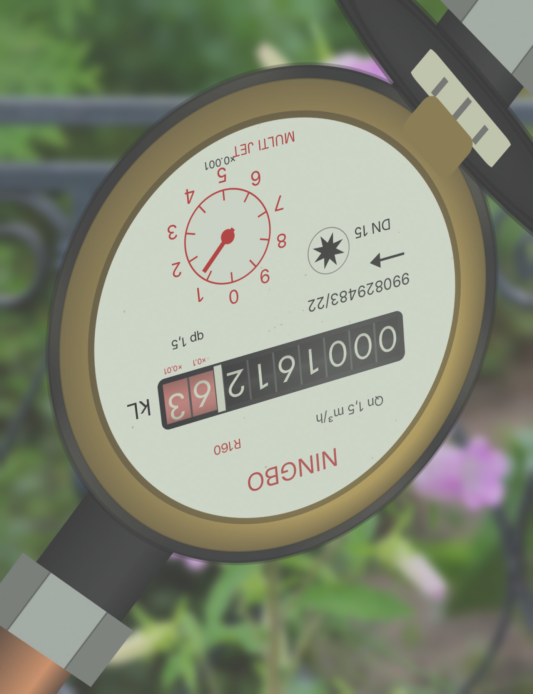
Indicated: 1612.631kL
